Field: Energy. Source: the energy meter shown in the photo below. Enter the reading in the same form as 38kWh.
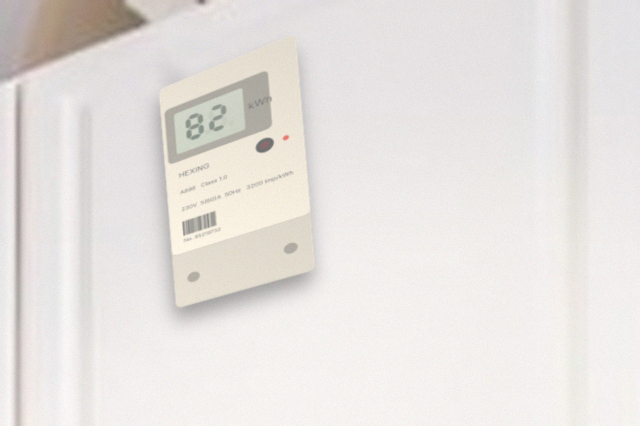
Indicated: 82kWh
